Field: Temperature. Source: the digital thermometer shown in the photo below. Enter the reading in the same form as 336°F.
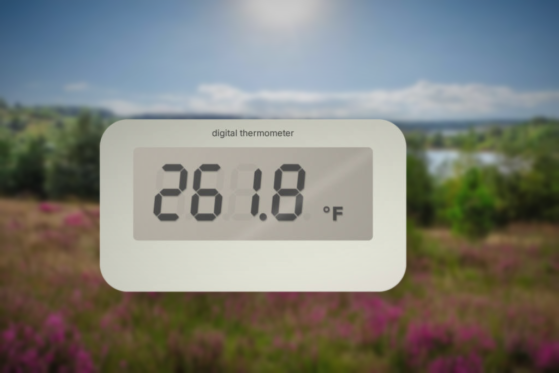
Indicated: 261.8°F
